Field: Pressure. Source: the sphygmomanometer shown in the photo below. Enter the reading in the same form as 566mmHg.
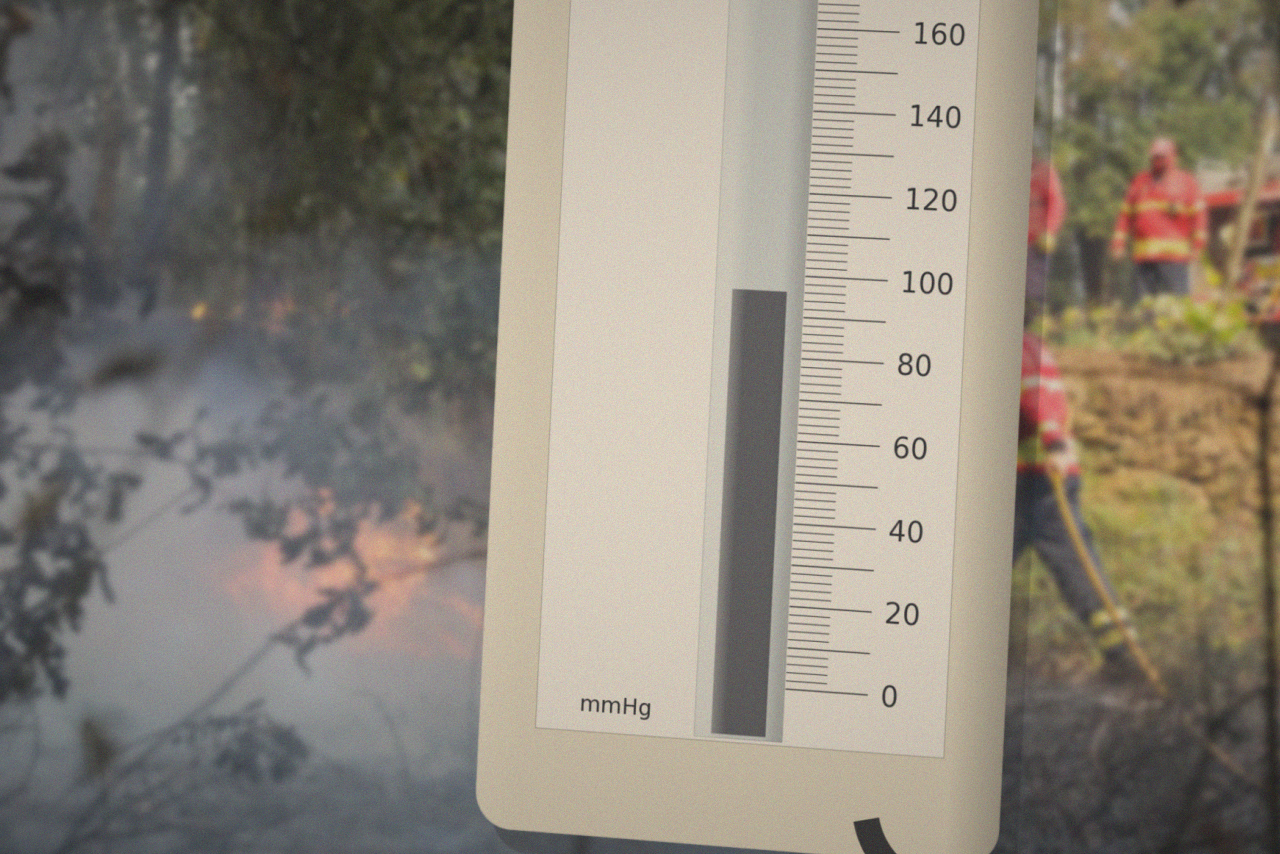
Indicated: 96mmHg
